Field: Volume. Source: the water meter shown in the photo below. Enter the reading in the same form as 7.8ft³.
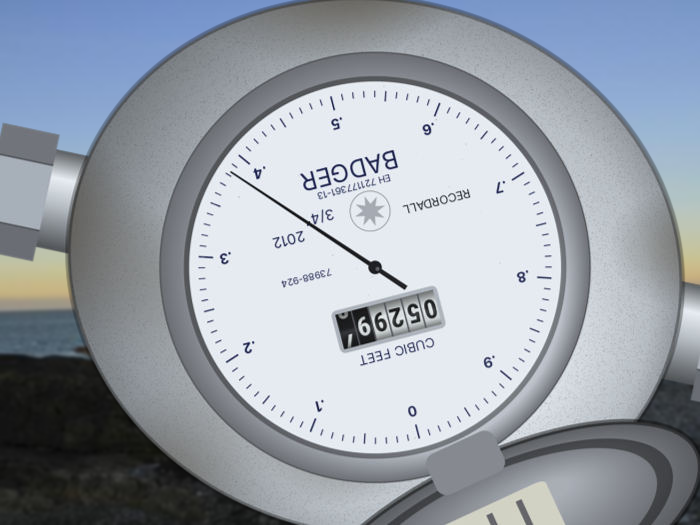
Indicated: 52997.38ft³
